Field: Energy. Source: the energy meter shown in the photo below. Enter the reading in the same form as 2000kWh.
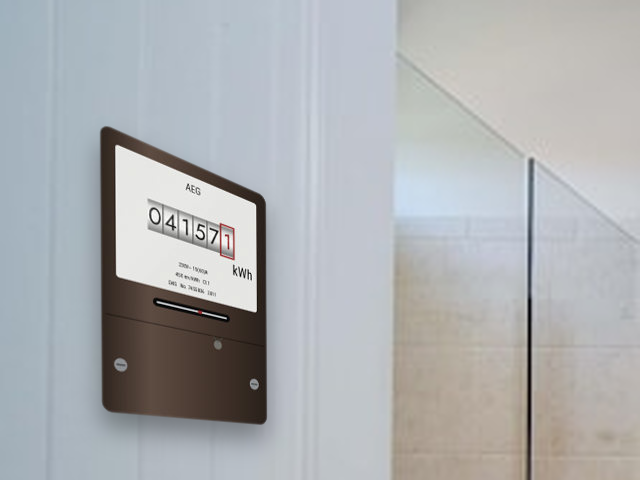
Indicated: 4157.1kWh
